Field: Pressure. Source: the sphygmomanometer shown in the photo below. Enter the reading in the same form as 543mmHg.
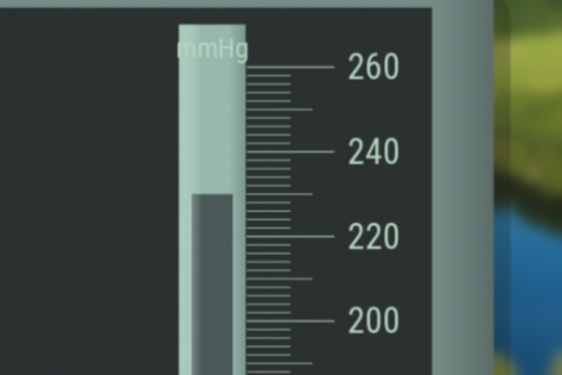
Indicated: 230mmHg
